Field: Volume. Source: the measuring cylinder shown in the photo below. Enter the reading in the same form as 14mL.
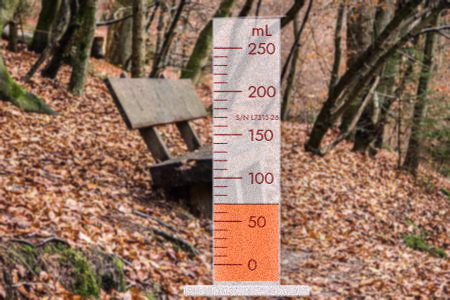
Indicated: 70mL
